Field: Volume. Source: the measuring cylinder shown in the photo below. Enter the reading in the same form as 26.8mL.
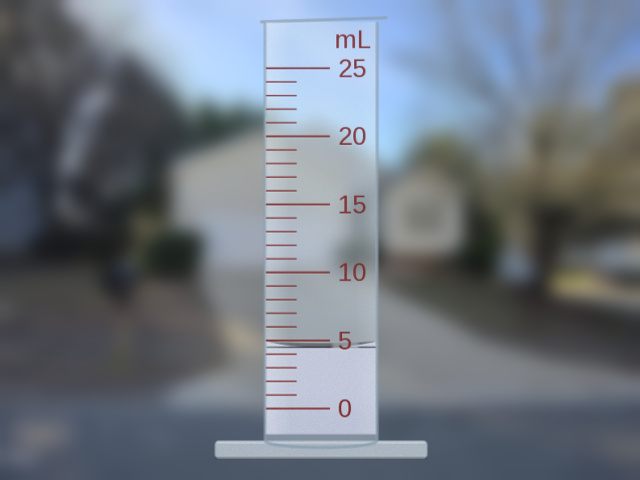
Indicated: 4.5mL
